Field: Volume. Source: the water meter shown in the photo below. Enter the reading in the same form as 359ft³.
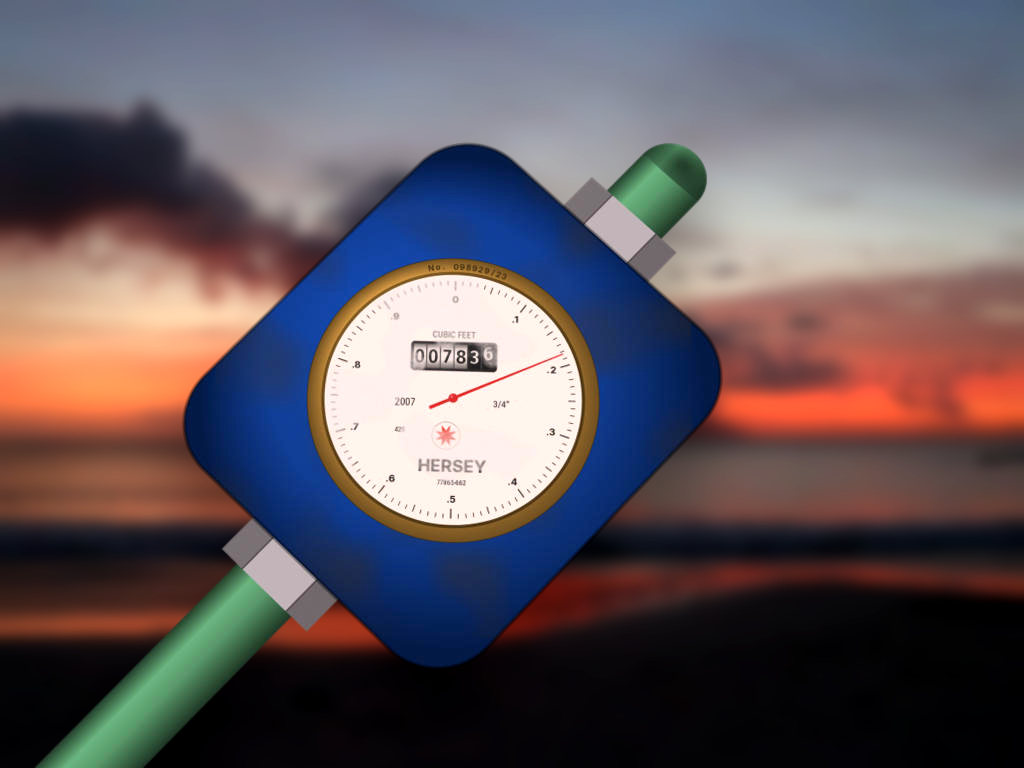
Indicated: 7836.18ft³
